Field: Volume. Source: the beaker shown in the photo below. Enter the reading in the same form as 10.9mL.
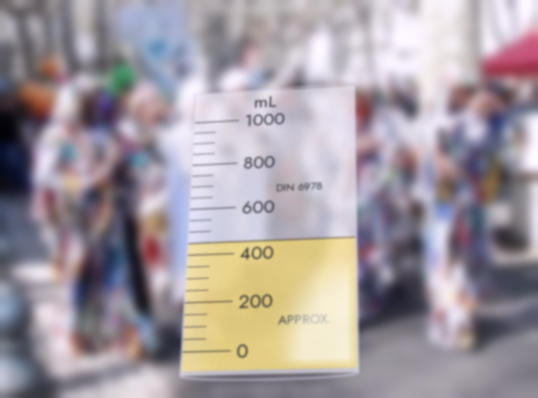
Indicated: 450mL
